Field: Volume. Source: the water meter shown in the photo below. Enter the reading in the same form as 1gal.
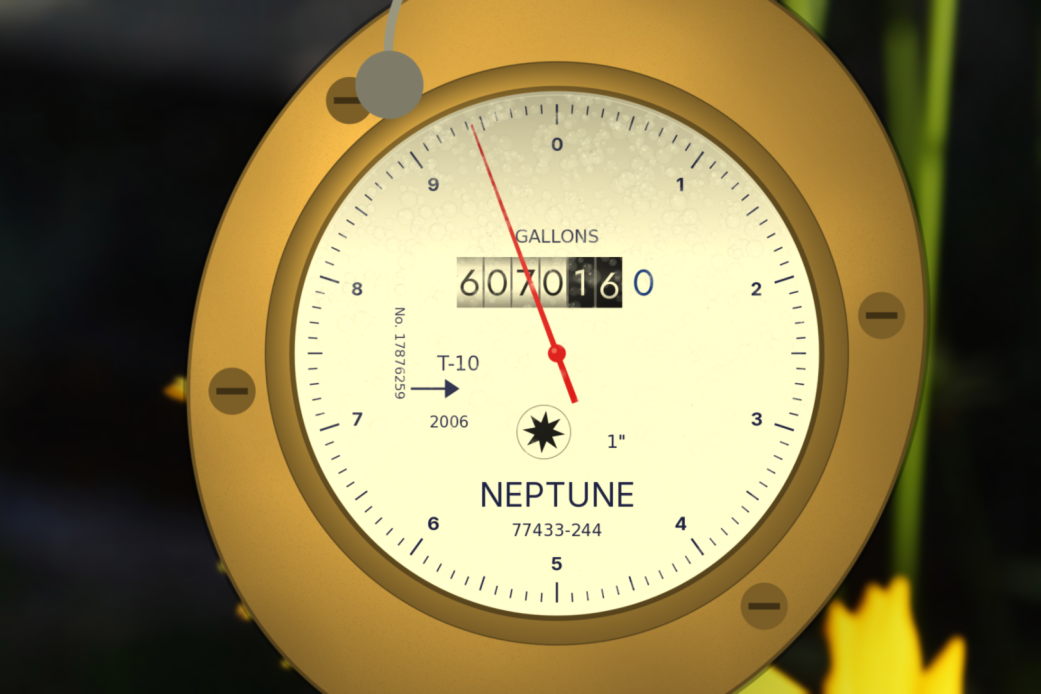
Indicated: 6070159.4gal
